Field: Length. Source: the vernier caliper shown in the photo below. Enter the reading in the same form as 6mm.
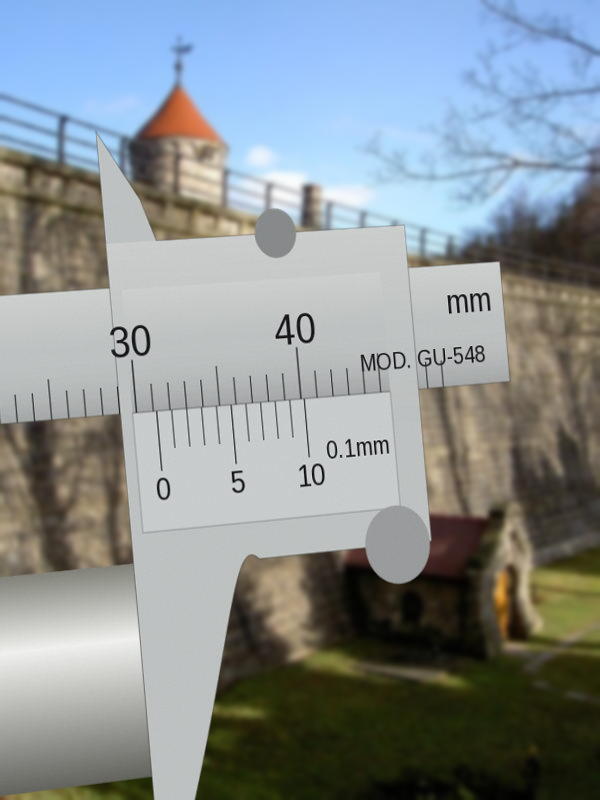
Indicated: 31.2mm
